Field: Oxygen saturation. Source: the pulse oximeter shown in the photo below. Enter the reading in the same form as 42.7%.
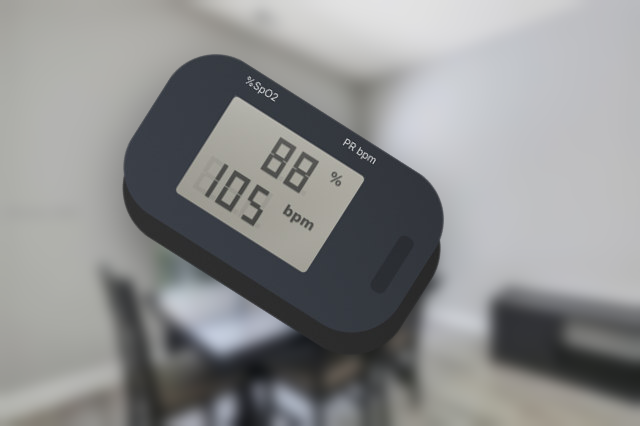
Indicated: 88%
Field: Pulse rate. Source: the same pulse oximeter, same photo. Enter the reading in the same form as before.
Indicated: 105bpm
